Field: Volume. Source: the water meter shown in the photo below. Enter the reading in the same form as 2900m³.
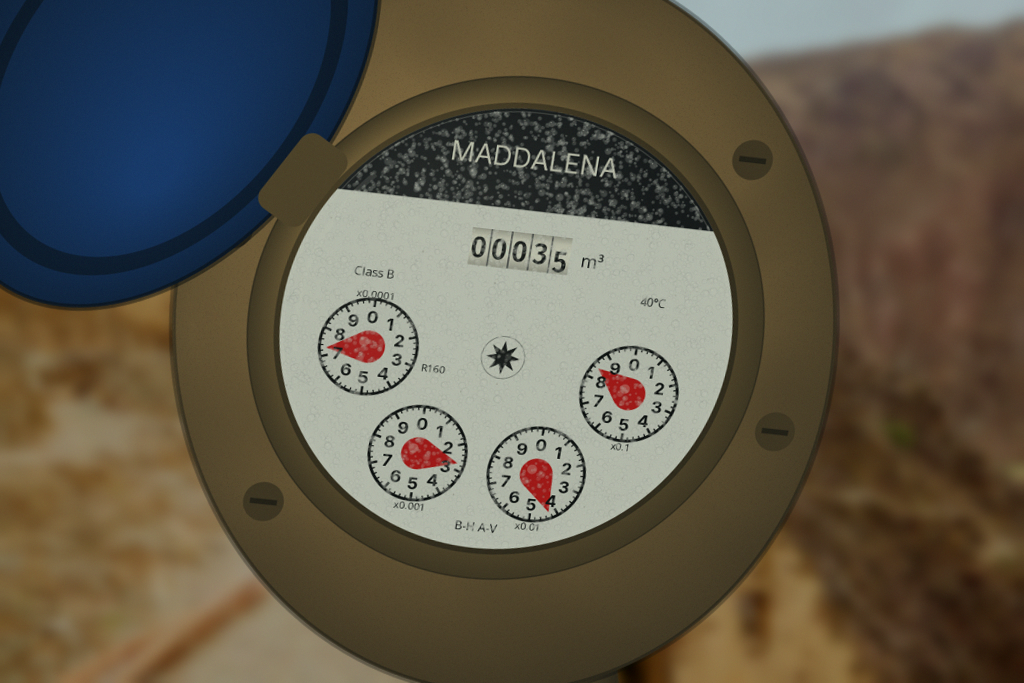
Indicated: 34.8427m³
